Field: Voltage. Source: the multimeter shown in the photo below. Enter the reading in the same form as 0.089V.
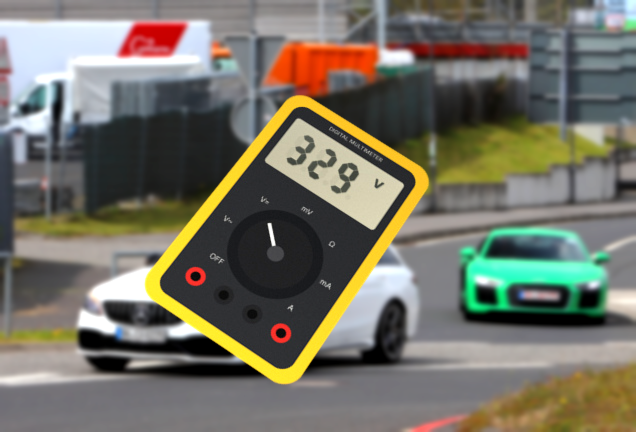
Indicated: 329V
